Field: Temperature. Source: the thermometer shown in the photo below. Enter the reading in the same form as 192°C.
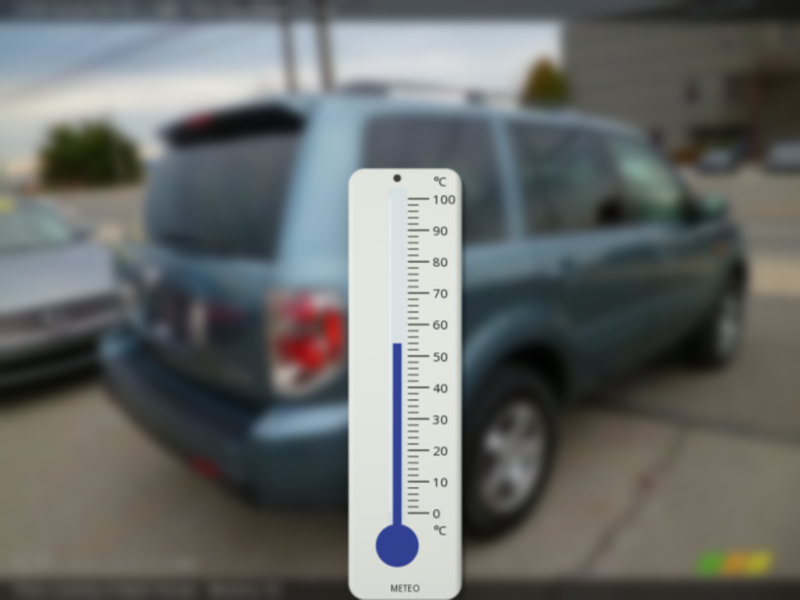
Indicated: 54°C
